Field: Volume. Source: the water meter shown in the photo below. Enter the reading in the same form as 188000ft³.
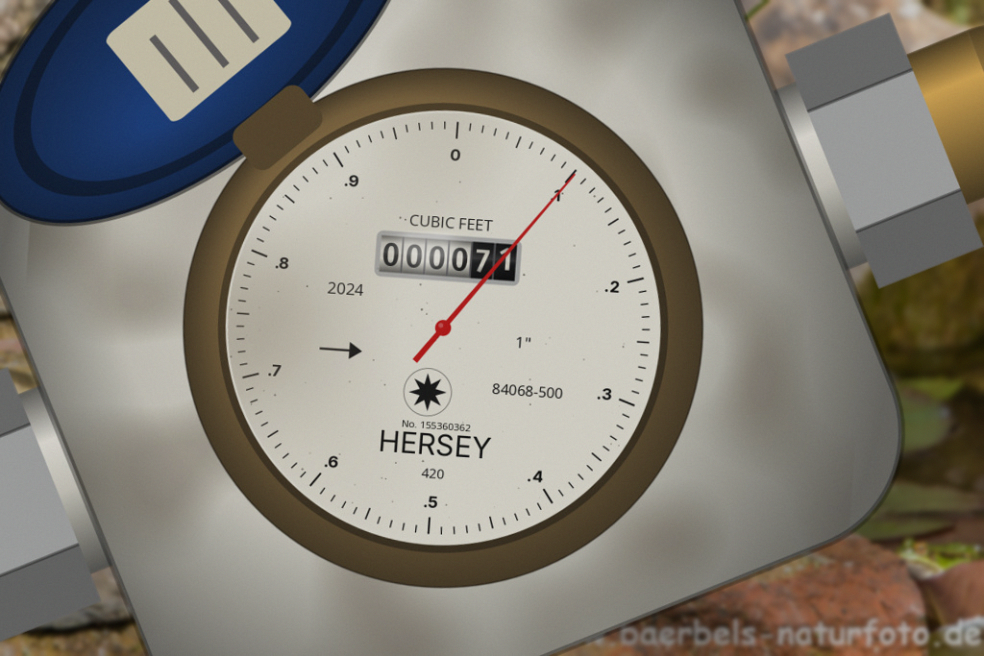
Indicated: 71.10ft³
